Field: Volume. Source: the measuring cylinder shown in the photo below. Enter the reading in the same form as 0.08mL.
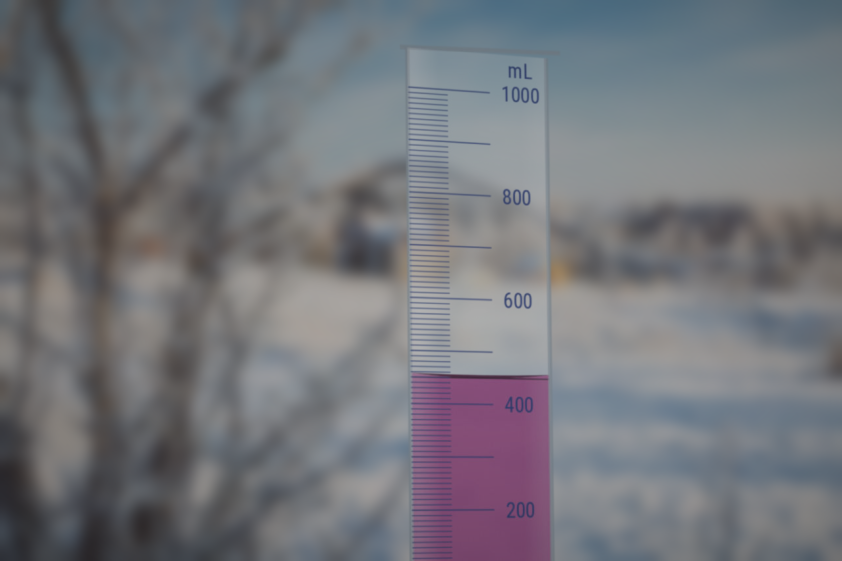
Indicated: 450mL
